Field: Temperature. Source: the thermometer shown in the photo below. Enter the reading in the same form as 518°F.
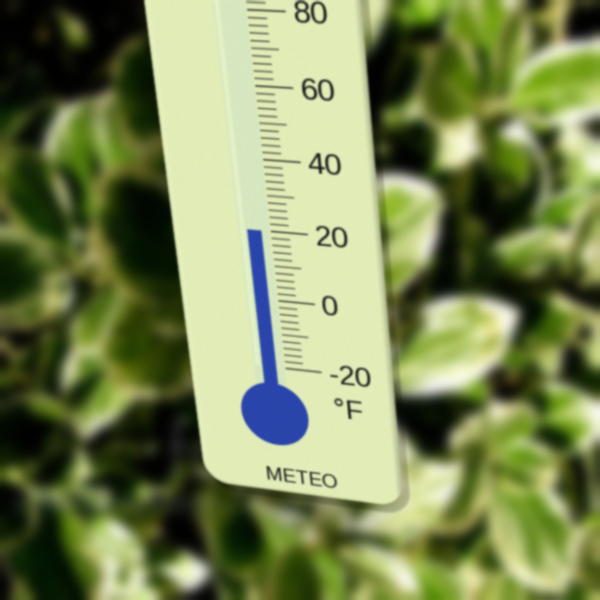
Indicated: 20°F
